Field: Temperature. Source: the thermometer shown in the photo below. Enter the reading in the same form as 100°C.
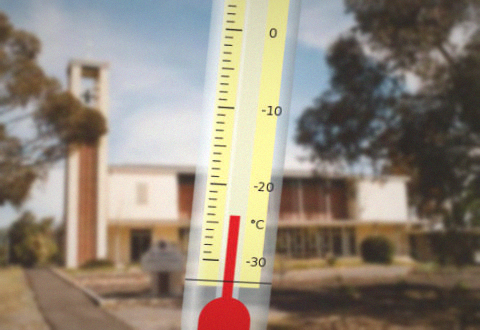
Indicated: -24°C
